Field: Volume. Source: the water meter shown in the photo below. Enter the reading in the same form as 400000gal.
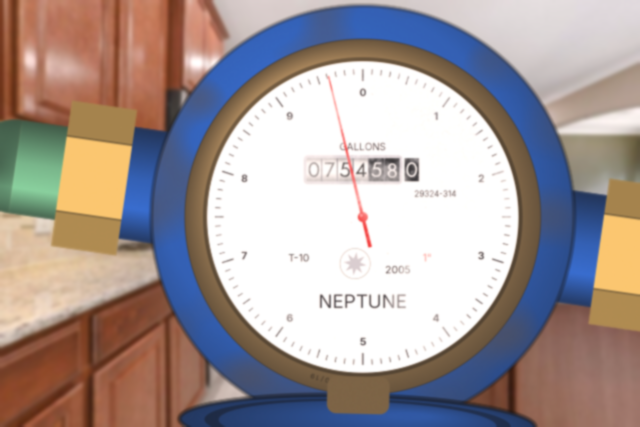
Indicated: 754579.6gal
